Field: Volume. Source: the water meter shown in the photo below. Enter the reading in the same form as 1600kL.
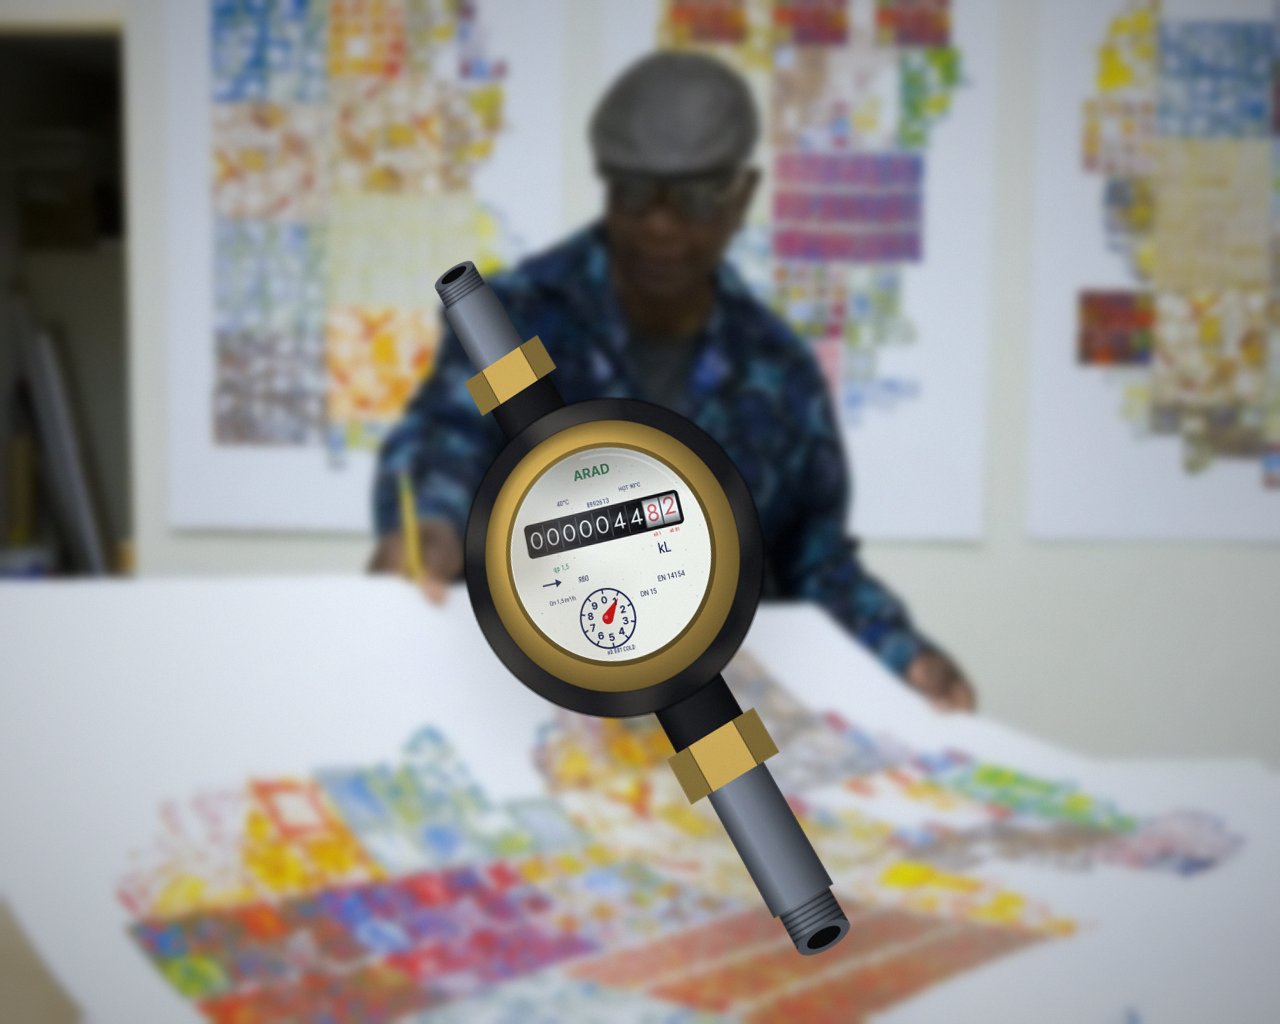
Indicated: 44.821kL
